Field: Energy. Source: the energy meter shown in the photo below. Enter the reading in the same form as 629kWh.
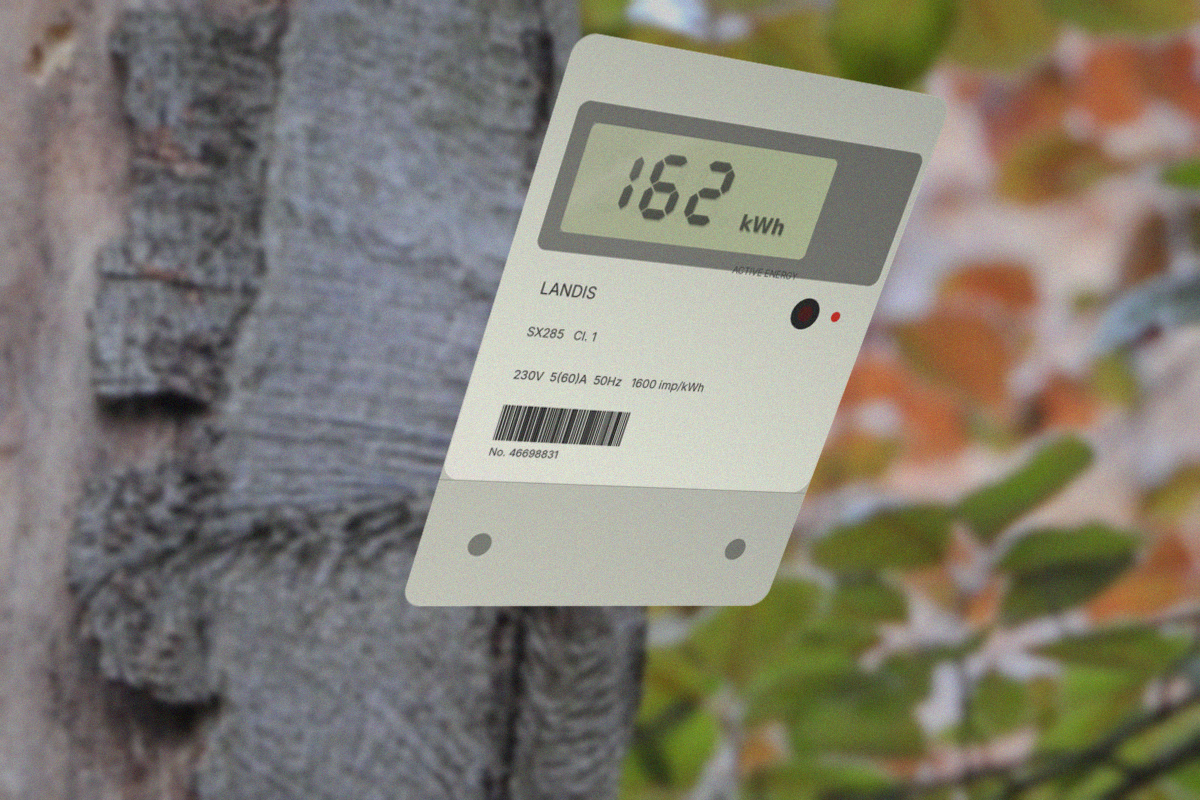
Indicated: 162kWh
